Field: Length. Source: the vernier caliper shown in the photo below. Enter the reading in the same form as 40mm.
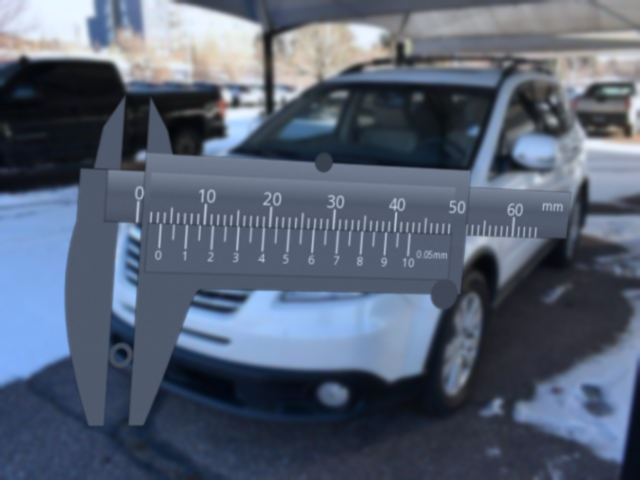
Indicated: 3.5mm
